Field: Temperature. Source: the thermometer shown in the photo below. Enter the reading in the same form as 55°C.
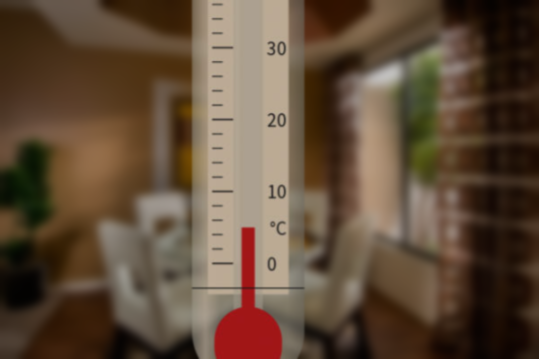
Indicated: 5°C
